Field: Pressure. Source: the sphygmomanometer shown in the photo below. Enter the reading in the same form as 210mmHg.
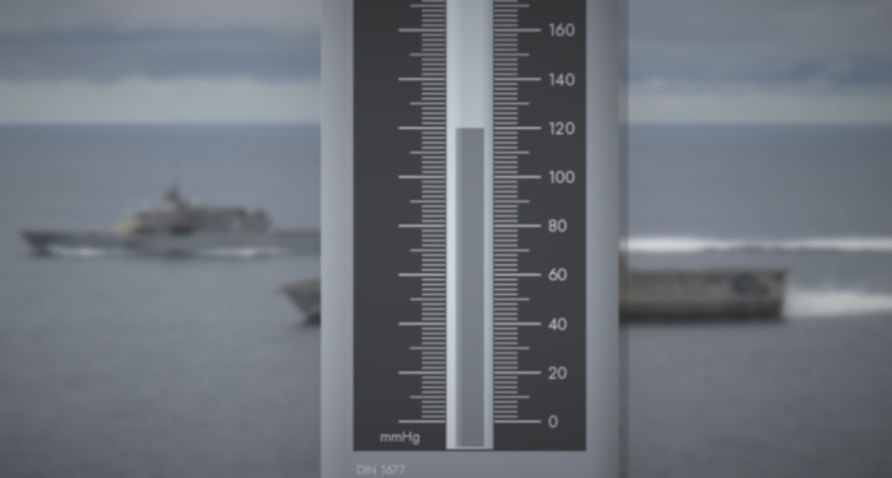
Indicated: 120mmHg
